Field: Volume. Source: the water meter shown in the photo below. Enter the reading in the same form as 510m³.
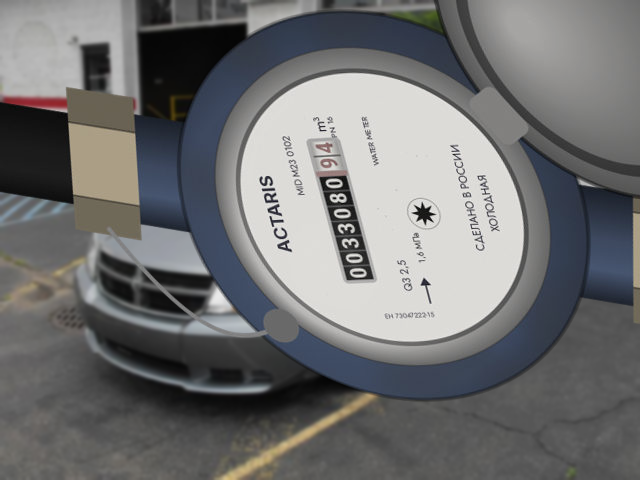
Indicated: 33080.94m³
